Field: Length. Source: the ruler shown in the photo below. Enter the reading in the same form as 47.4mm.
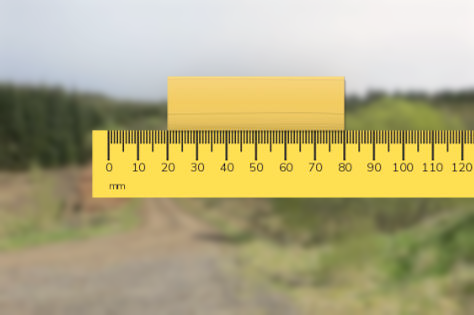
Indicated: 60mm
